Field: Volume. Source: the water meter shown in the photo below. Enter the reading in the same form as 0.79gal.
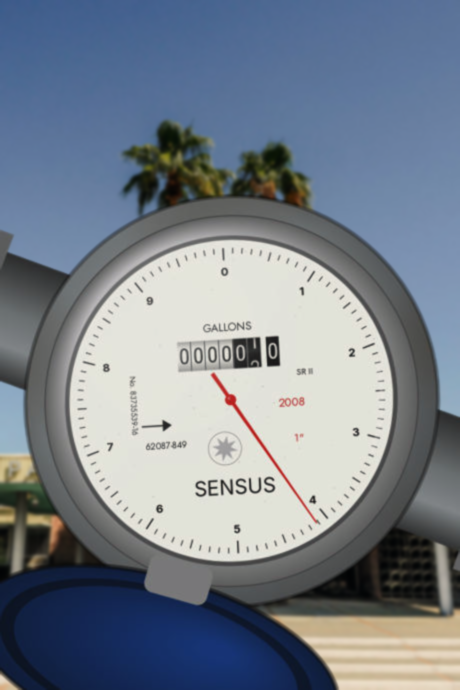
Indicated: 14.1gal
